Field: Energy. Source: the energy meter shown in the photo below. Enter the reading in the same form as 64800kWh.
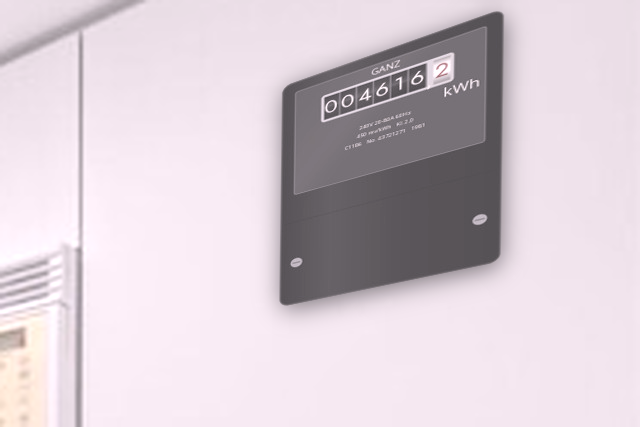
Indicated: 4616.2kWh
